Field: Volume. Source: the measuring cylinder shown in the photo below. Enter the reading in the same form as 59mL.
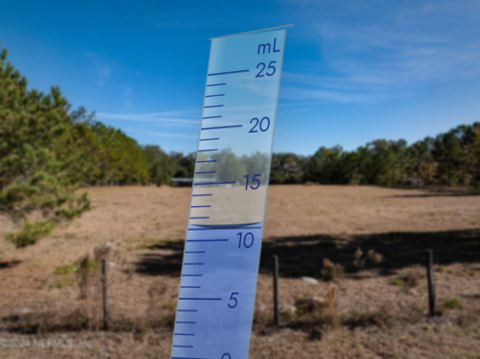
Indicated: 11mL
